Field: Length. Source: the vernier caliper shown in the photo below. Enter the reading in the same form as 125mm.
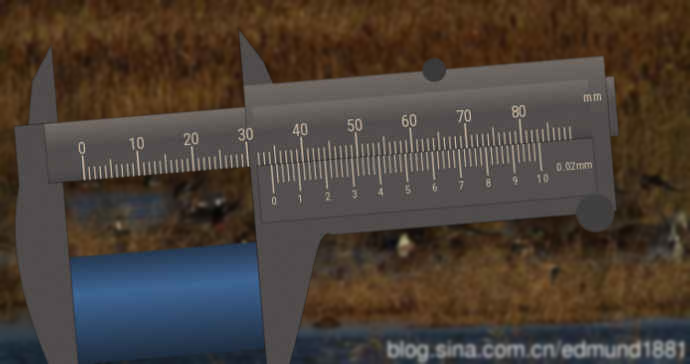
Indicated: 34.2mm
